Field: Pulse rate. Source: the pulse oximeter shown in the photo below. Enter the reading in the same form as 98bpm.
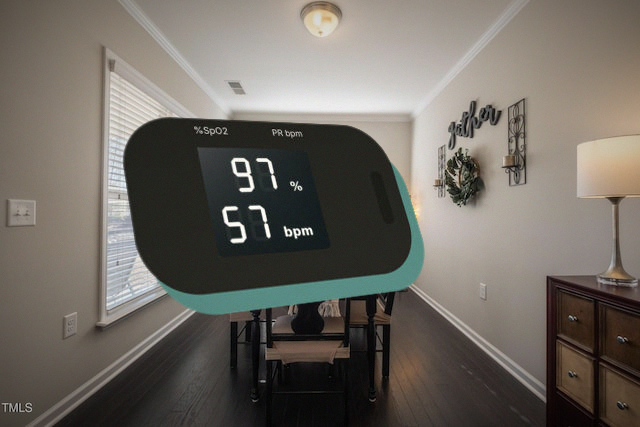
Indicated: 57bpm
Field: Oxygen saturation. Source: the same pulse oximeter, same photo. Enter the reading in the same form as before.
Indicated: 97%
